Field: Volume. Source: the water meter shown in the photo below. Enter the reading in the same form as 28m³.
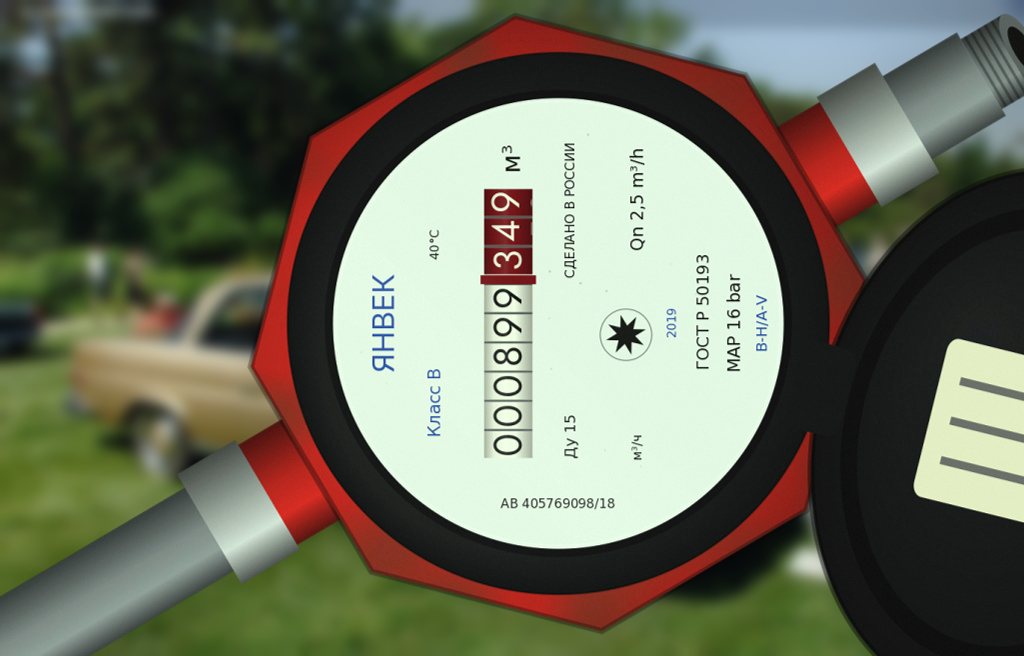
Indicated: 899.349m³
